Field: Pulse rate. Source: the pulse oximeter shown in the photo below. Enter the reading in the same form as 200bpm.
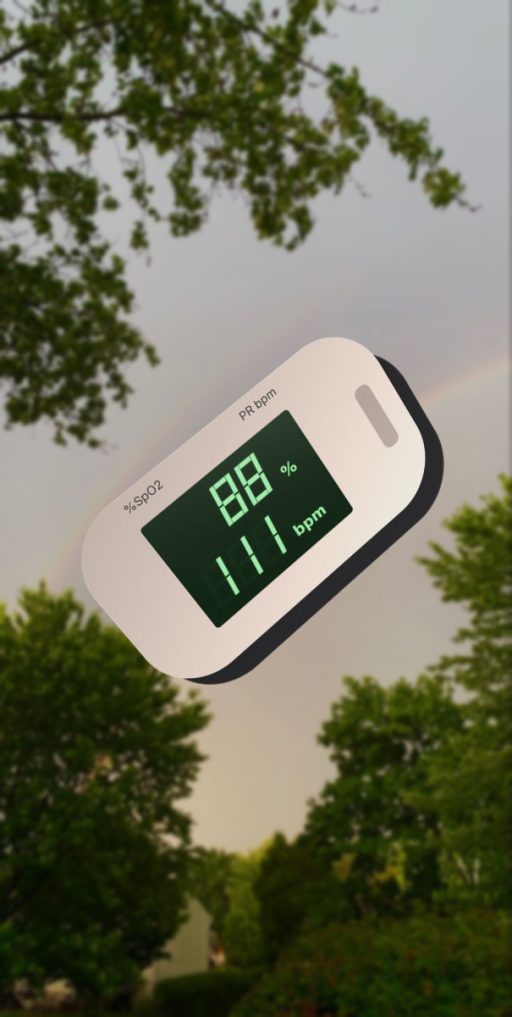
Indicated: 111bpm
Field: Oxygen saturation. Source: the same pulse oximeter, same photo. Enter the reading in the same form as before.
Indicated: 88%
